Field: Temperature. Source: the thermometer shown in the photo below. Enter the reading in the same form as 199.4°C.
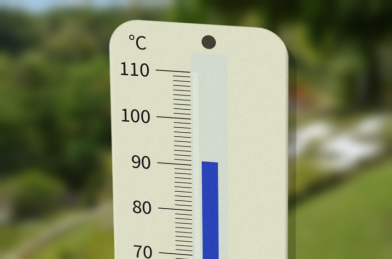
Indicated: 91°C
